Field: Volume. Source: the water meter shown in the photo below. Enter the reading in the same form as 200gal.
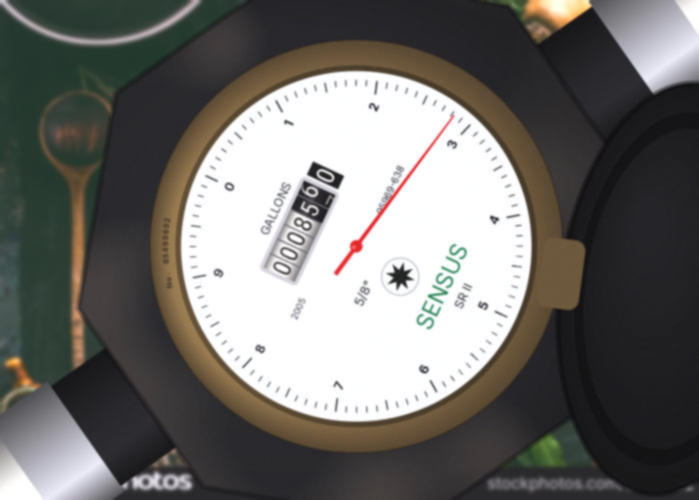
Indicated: 8562.8gal
